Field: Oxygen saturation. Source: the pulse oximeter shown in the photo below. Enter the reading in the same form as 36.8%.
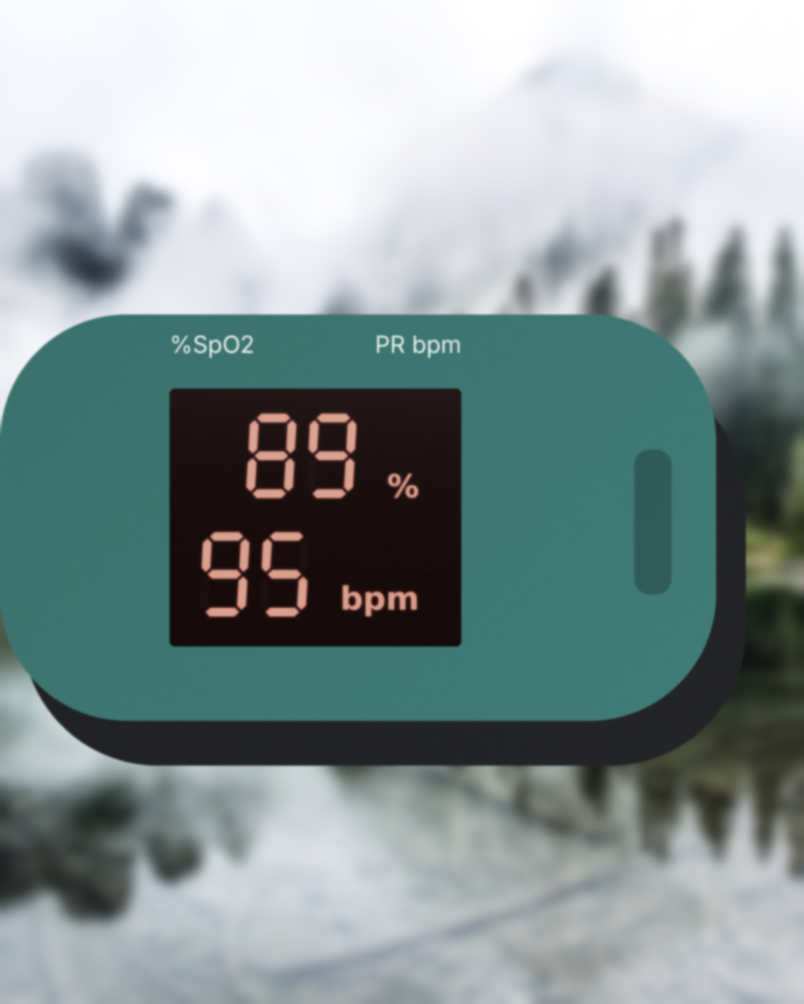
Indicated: 89%
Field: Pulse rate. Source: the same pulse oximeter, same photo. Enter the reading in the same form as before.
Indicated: 95bpm
